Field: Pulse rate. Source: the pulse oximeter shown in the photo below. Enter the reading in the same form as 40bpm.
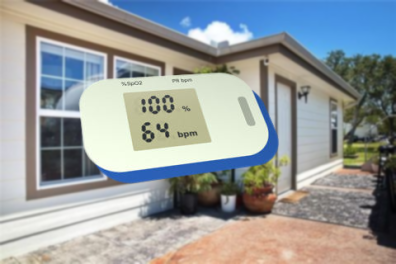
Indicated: 64bpm
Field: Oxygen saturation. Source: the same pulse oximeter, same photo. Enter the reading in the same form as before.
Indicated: 100%
